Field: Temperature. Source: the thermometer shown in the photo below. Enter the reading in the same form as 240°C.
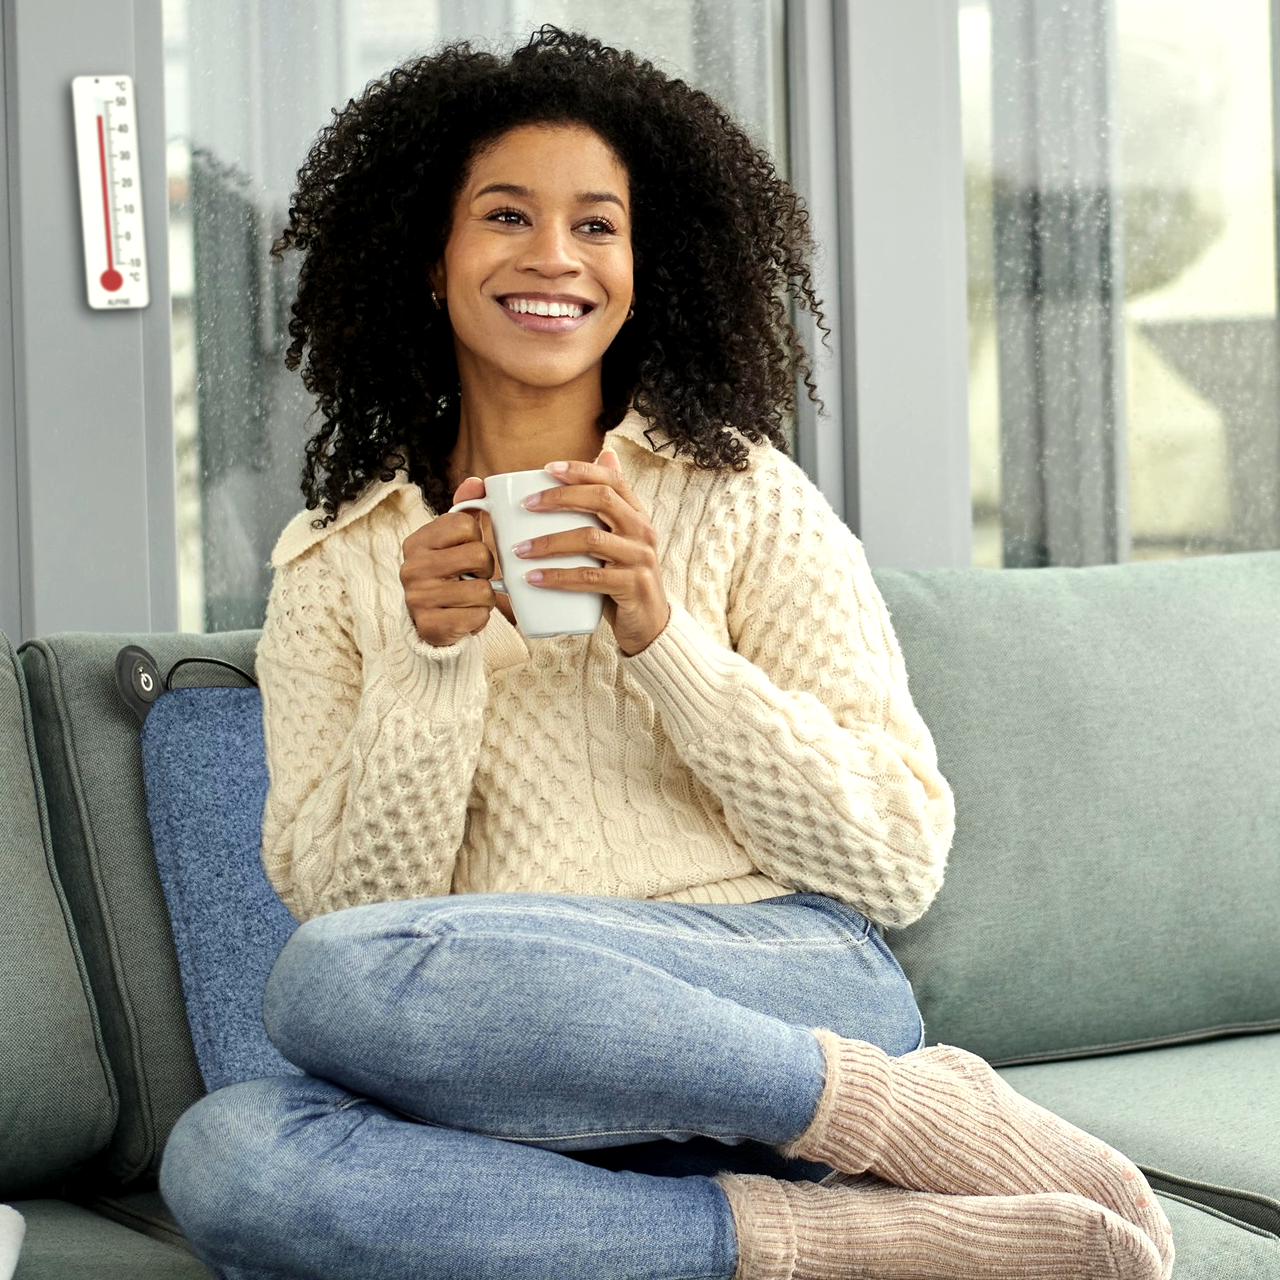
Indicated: 45°C
